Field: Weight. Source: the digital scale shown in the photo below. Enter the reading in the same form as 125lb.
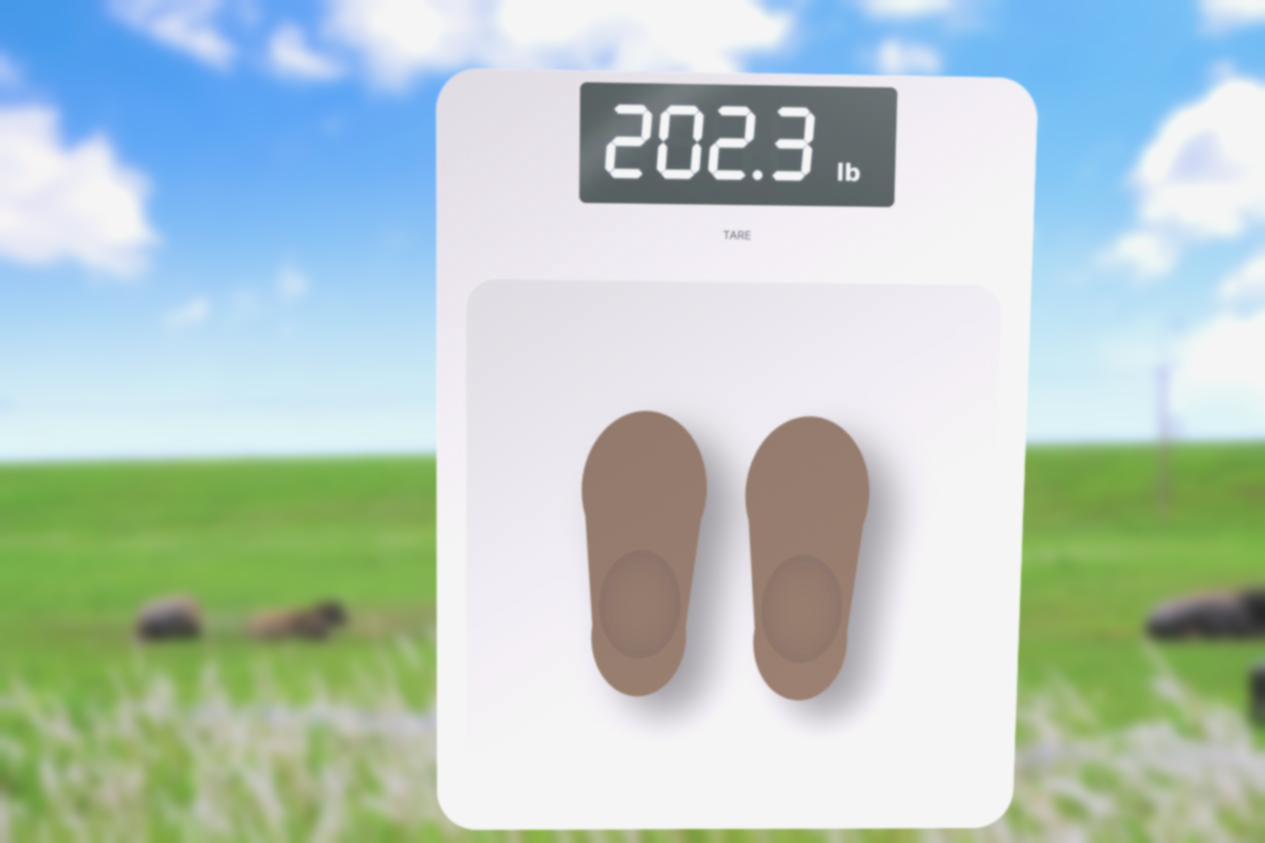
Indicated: 202.3lb
